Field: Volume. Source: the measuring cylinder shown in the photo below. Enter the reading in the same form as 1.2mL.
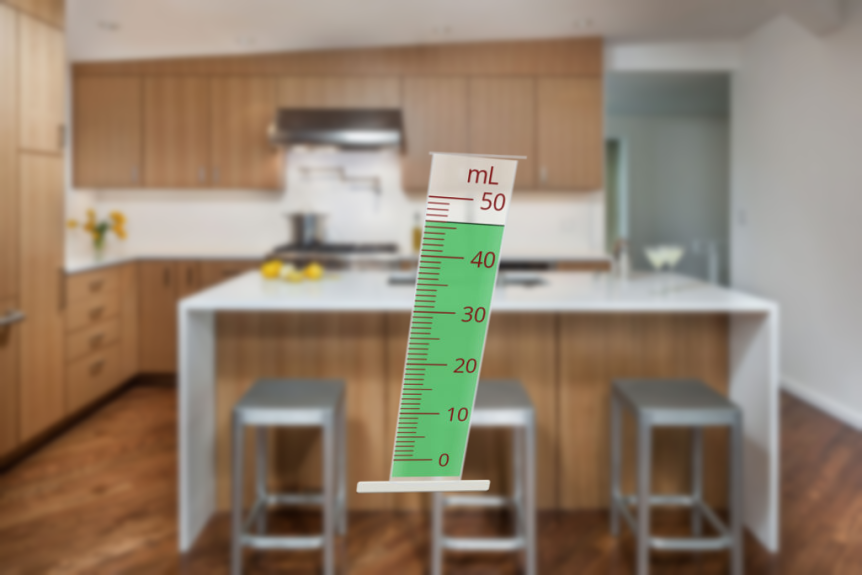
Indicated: 46mL
